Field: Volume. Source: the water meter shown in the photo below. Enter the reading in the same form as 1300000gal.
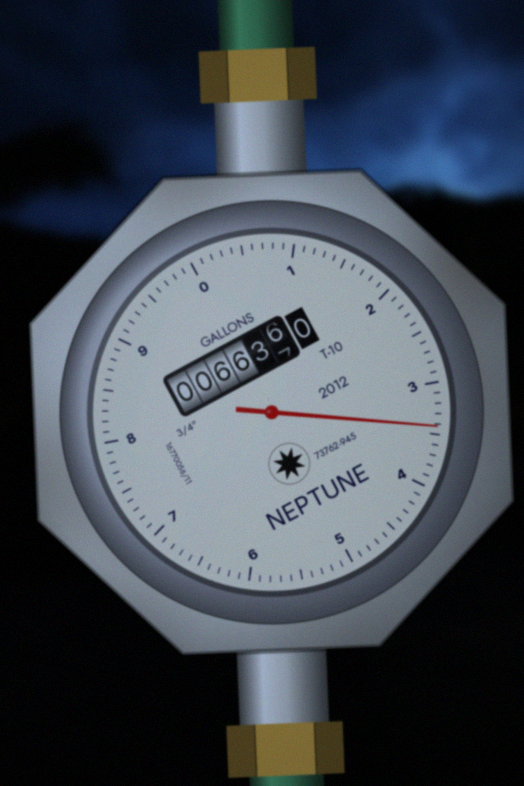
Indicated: 66363.4gal
